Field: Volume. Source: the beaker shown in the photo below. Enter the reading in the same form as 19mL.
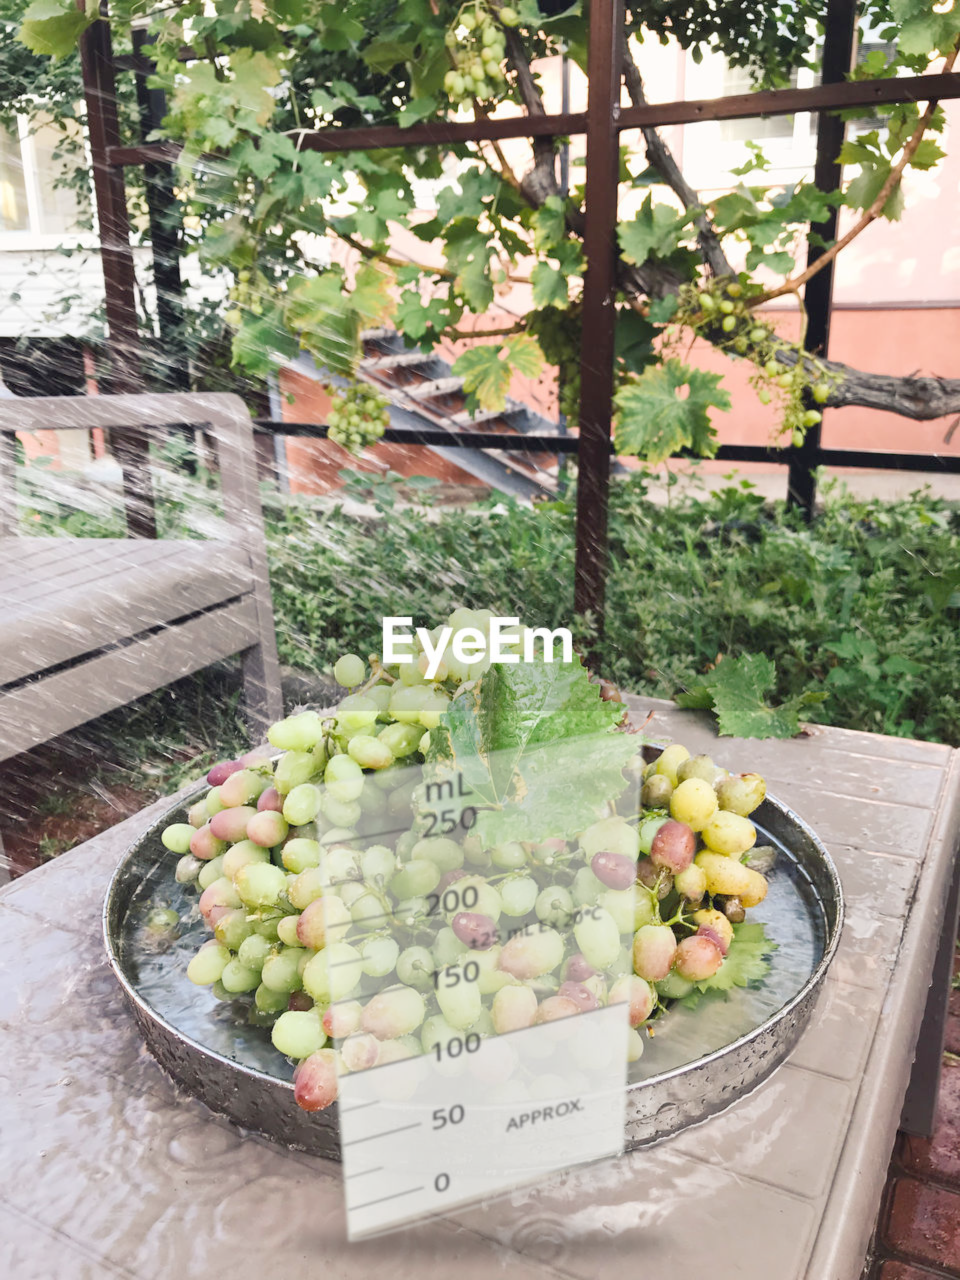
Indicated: 100mL
